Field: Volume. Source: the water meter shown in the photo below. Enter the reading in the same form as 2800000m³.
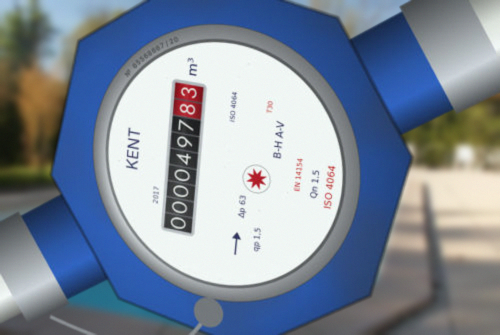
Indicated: 497.83m³
